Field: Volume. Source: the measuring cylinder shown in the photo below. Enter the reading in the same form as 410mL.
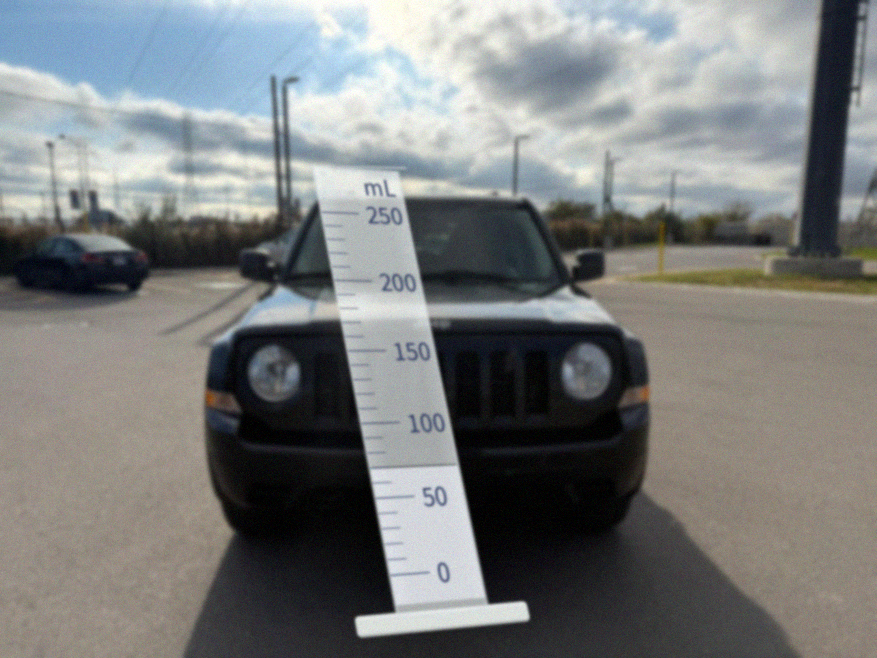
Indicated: 70mL
